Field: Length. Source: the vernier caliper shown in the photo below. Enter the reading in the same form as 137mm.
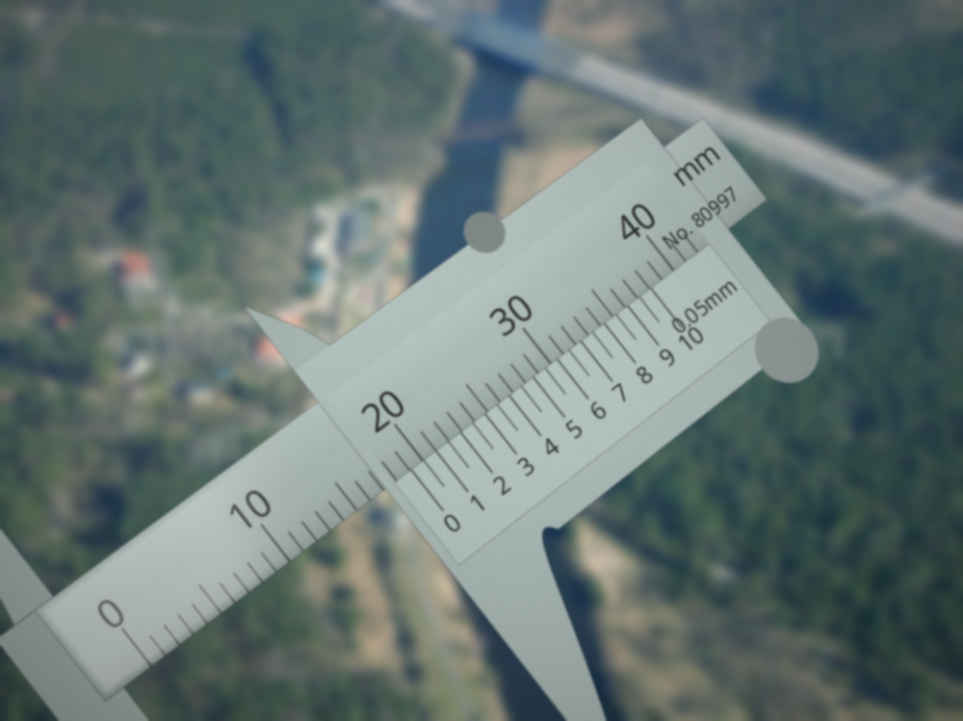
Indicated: 19.1mm
